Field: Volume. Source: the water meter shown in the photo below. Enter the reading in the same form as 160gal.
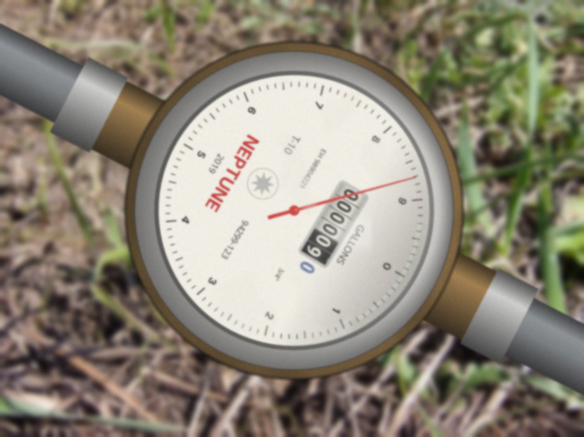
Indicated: 88.7gal
